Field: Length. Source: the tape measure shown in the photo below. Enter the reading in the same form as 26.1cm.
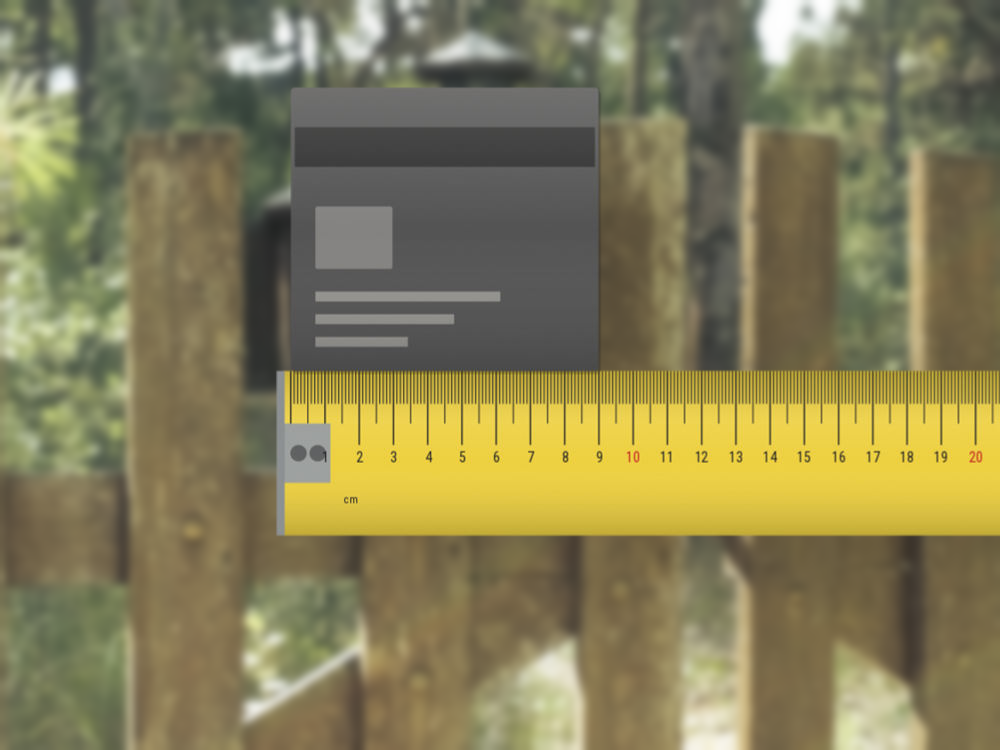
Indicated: 9cm
